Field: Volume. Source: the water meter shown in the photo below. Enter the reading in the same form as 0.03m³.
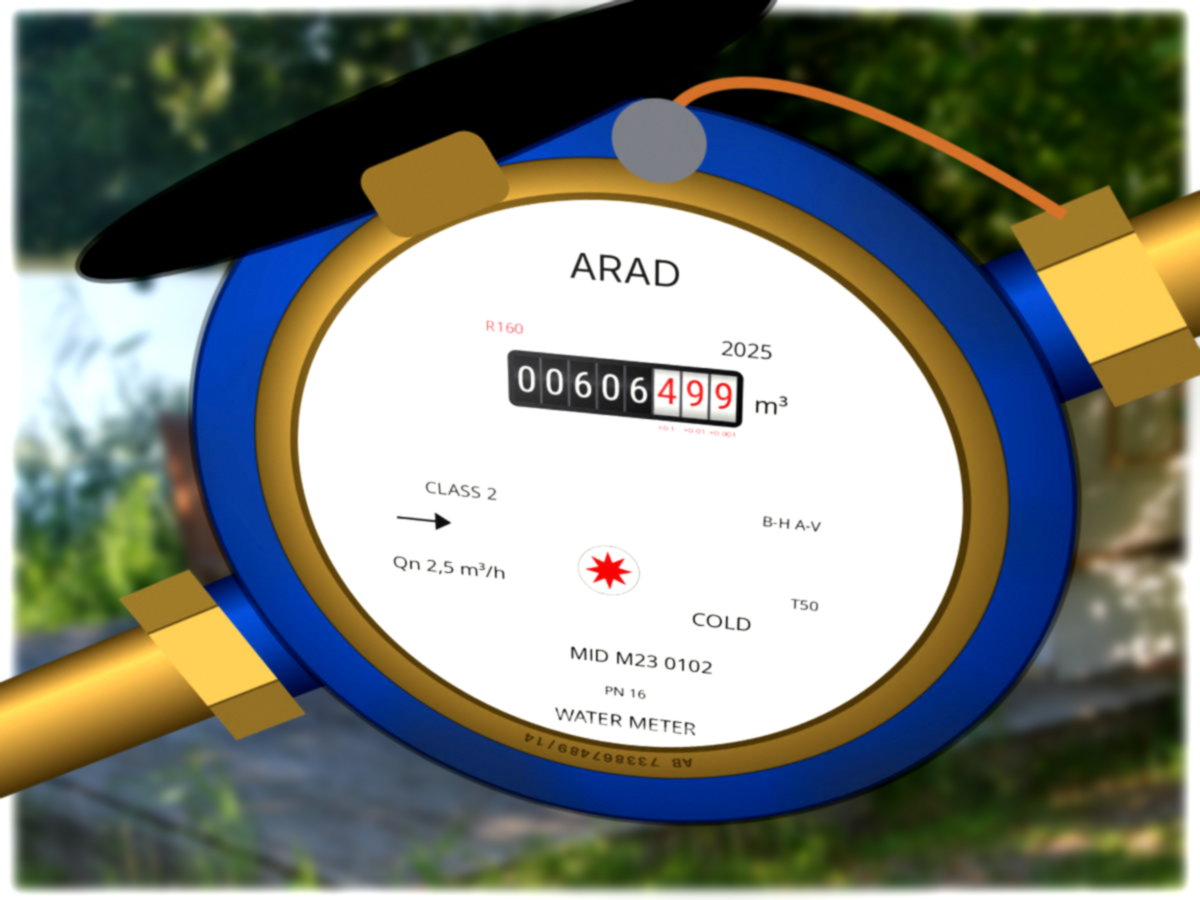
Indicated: 606.499m³
